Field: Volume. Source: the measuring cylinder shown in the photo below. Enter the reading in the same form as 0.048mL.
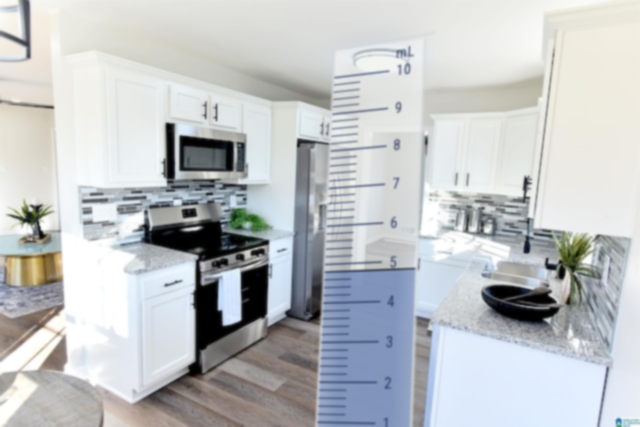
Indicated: 4.8mL
